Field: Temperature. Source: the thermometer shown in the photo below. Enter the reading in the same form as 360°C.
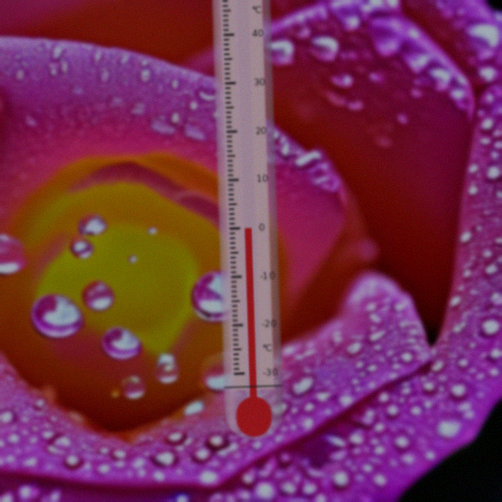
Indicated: 0°C
